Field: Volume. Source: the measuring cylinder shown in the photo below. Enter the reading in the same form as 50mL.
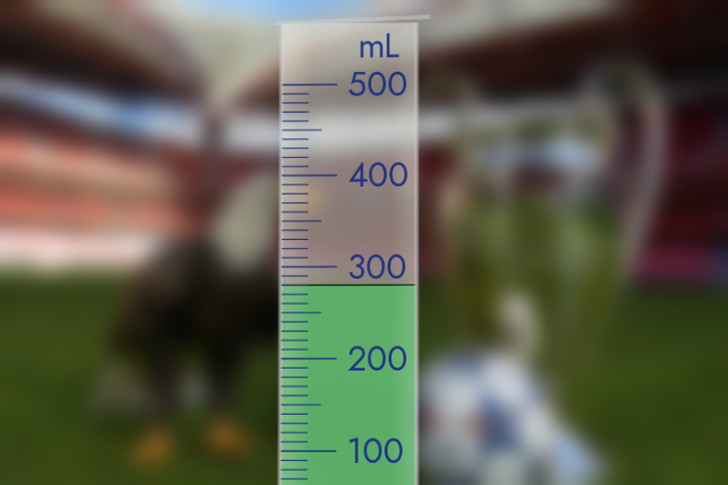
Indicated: 280mL
